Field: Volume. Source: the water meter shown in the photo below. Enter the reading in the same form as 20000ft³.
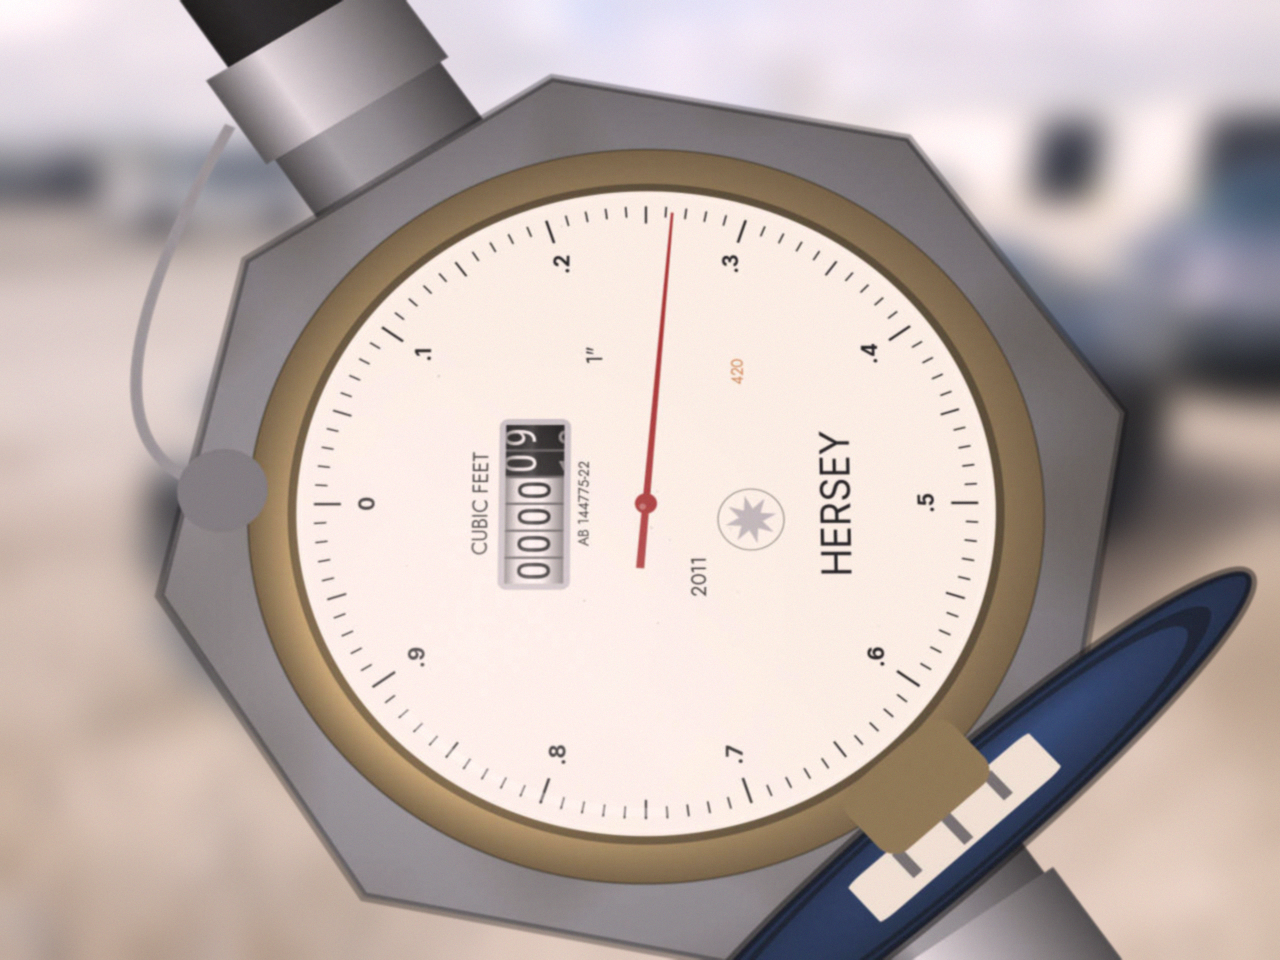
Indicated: 9.26ft³
